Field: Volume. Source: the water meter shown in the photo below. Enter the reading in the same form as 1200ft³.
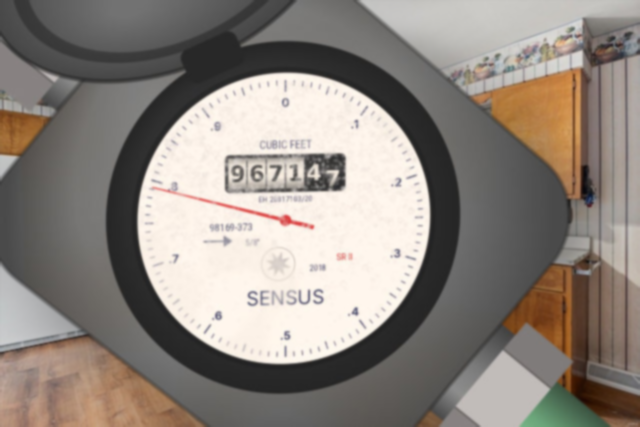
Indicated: 967146.79ft³
